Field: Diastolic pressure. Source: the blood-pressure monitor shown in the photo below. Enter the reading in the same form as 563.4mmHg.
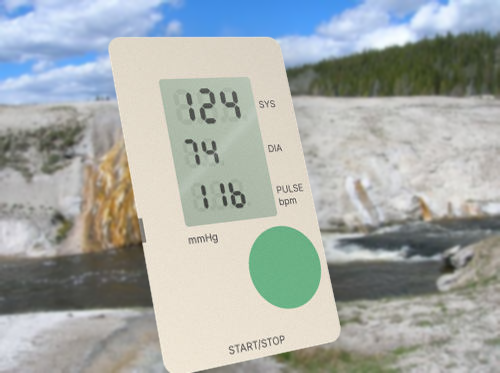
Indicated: 74mmHg
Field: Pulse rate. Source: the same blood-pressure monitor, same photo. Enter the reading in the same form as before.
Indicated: 116bpm
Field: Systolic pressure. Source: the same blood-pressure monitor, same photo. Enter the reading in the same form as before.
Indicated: 124mmHg
